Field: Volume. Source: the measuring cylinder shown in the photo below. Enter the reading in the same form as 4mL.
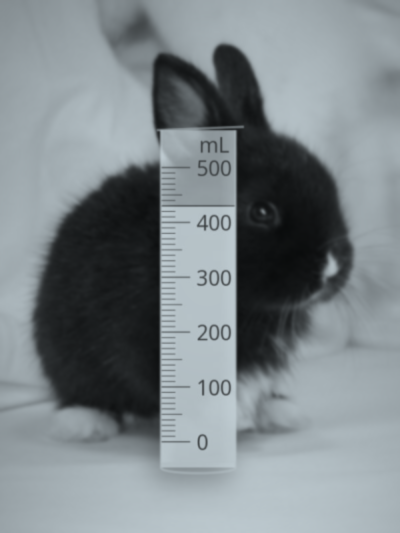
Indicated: 430mL
